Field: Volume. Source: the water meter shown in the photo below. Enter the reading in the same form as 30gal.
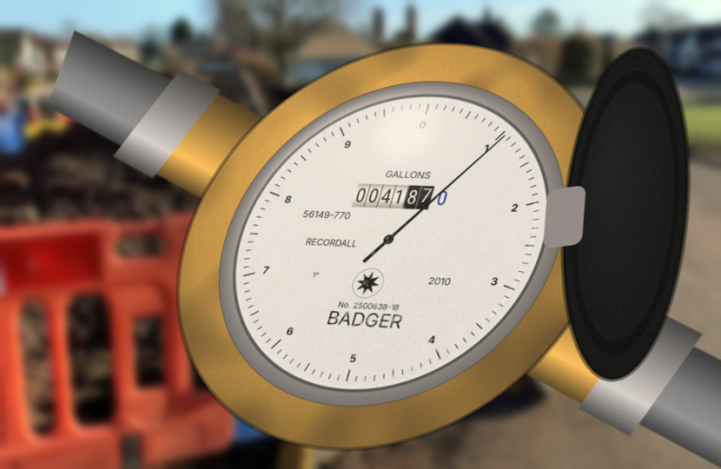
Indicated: 41871.0gal
